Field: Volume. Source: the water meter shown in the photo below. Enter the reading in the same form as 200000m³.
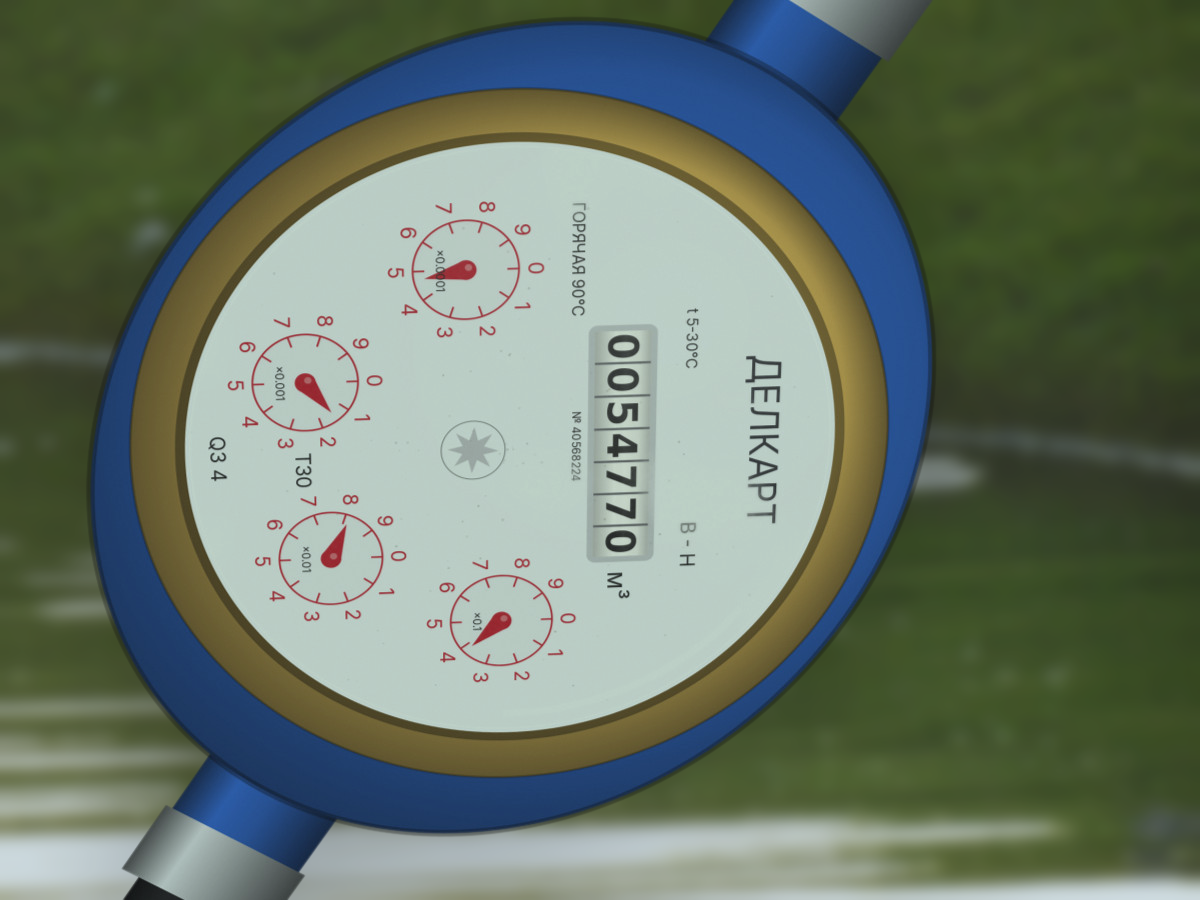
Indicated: 54770.3814m³
